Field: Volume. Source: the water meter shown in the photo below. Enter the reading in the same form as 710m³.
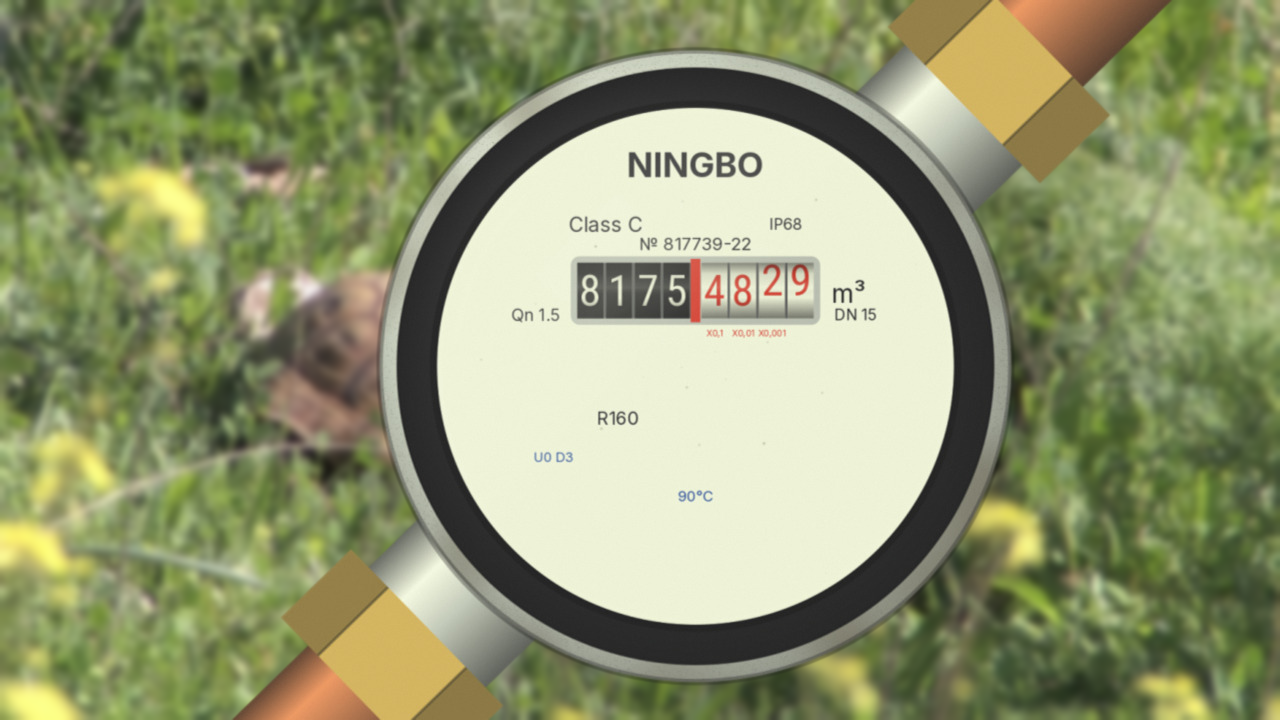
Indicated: 8175.4829m³
